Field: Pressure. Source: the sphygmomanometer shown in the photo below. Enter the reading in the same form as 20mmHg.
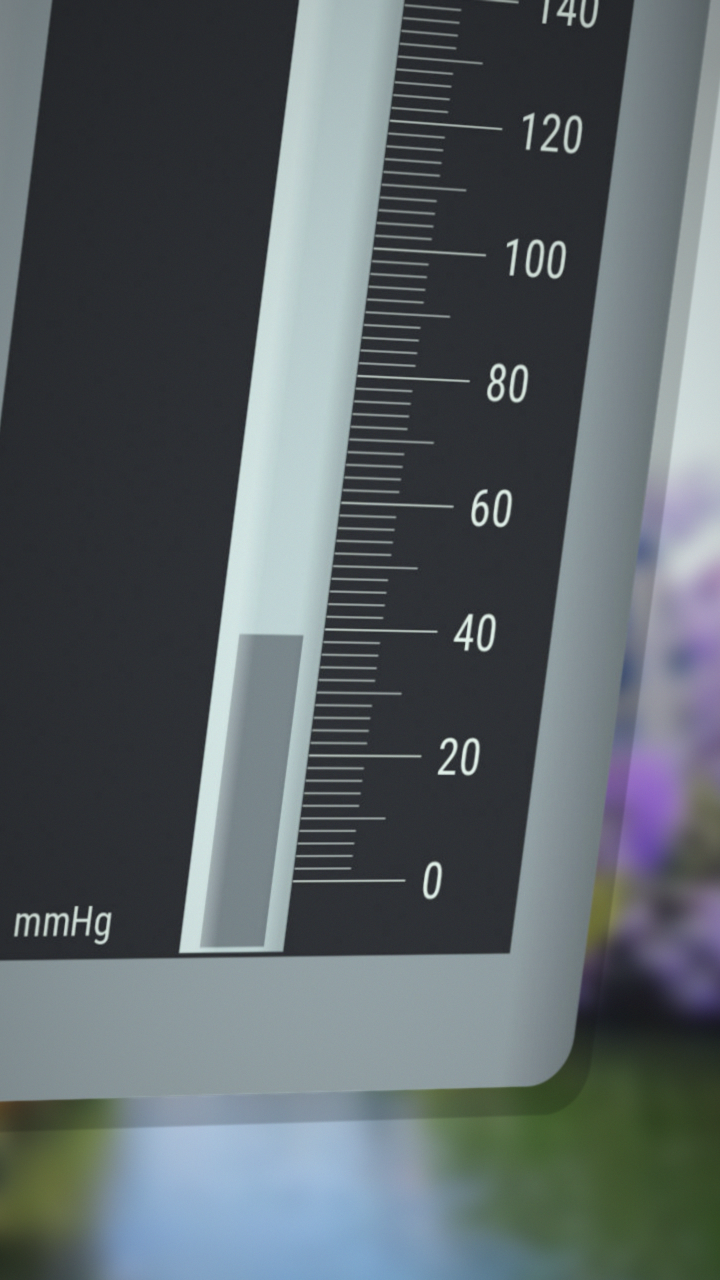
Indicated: 39mmHg
